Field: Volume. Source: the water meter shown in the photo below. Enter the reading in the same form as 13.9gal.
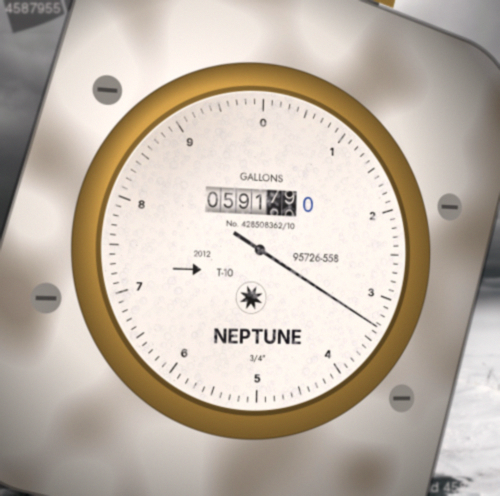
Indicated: 591793.3gal
